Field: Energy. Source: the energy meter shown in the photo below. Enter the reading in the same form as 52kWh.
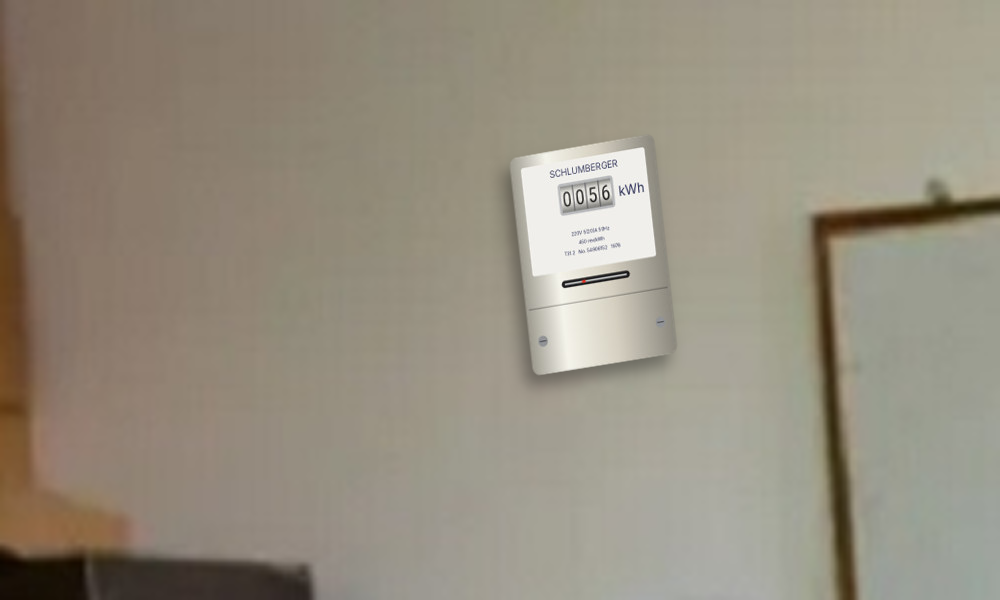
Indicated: 56kWh
